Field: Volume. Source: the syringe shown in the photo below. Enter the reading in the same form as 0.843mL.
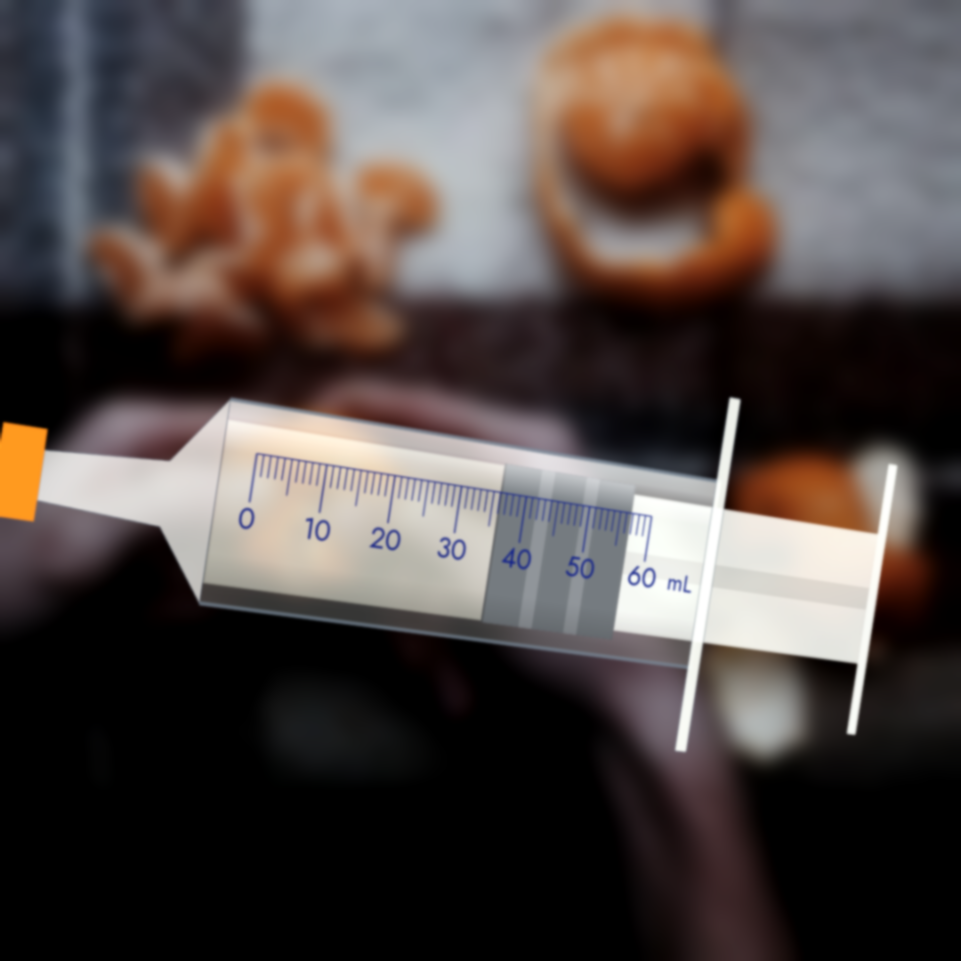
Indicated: 36mL
